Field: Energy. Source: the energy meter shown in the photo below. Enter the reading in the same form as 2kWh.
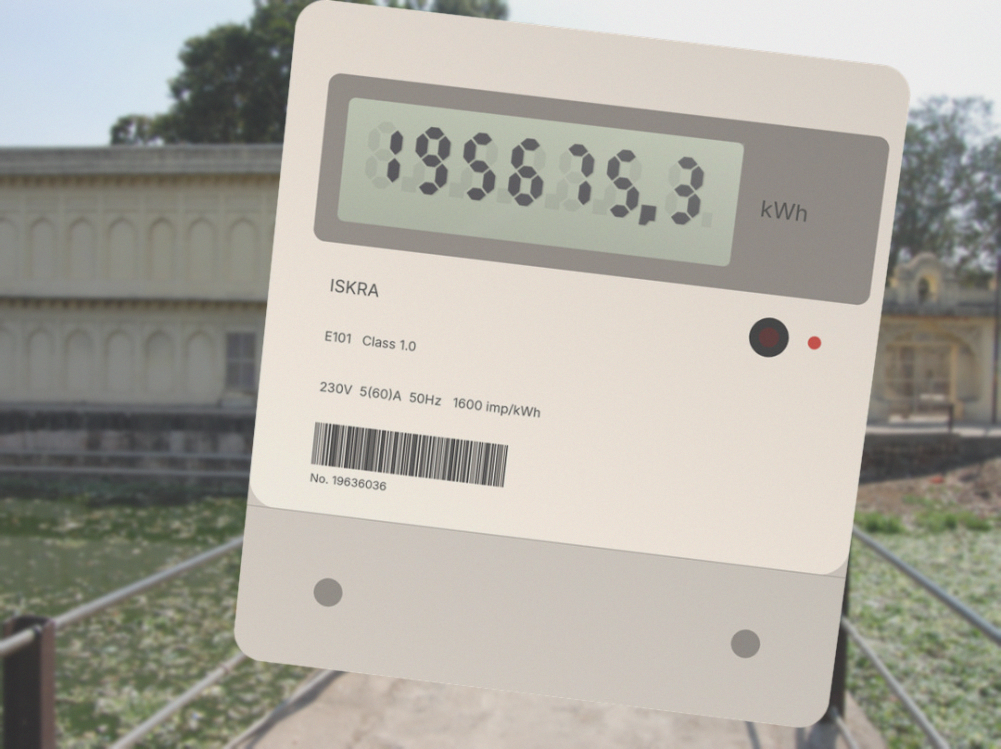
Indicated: 195675.3kWh
